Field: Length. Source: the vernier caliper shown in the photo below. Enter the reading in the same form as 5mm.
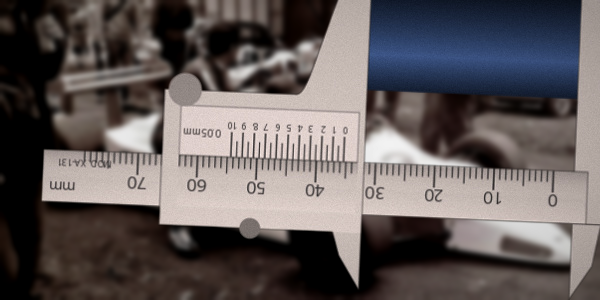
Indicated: 35.4mm
